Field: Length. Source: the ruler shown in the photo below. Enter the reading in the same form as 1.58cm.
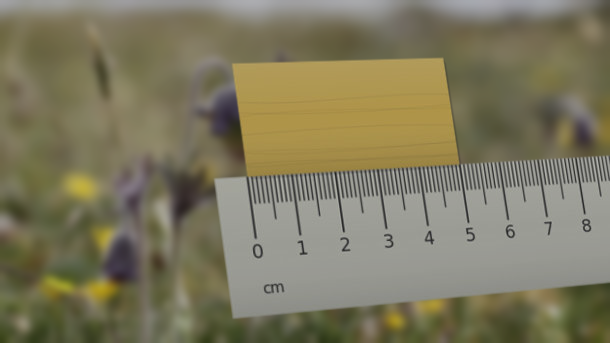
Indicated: 5cm
